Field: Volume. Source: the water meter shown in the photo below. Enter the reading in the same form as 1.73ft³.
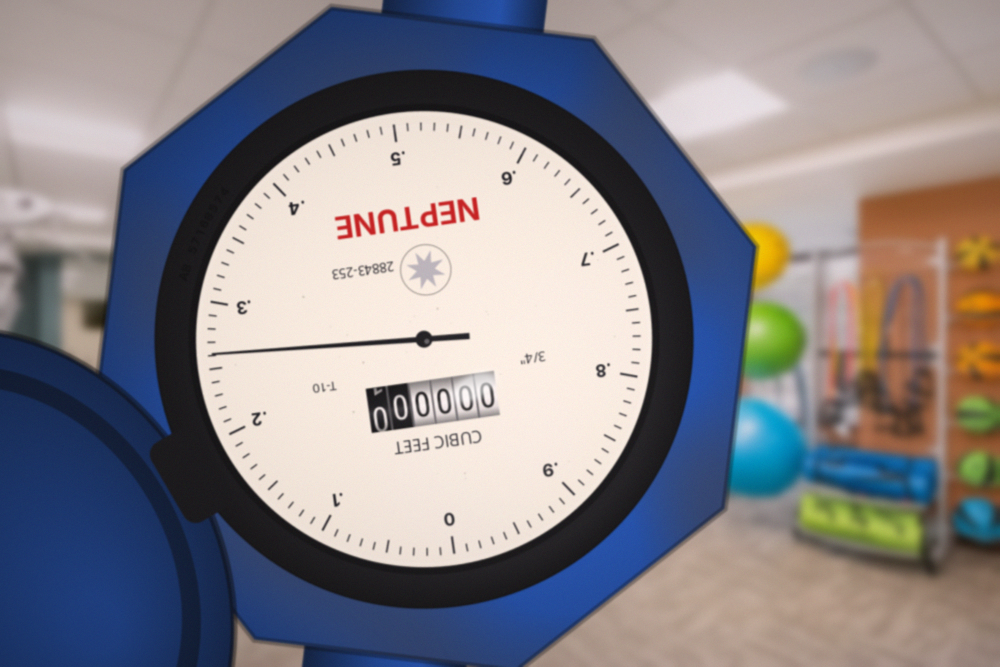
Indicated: 0.26ft³
